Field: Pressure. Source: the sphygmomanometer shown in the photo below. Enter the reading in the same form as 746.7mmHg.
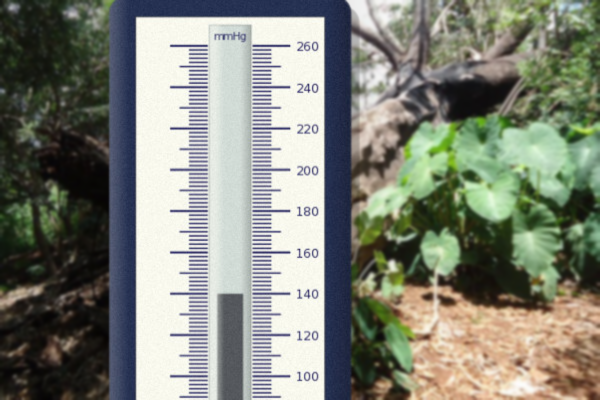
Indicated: 140mmHg
